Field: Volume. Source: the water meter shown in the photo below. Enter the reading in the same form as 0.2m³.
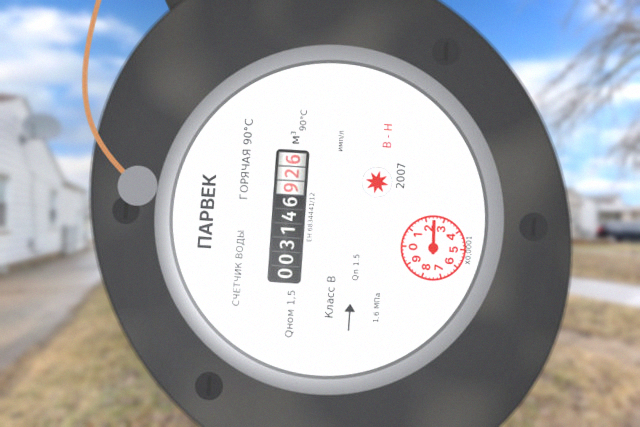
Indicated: 3146.9262m³
